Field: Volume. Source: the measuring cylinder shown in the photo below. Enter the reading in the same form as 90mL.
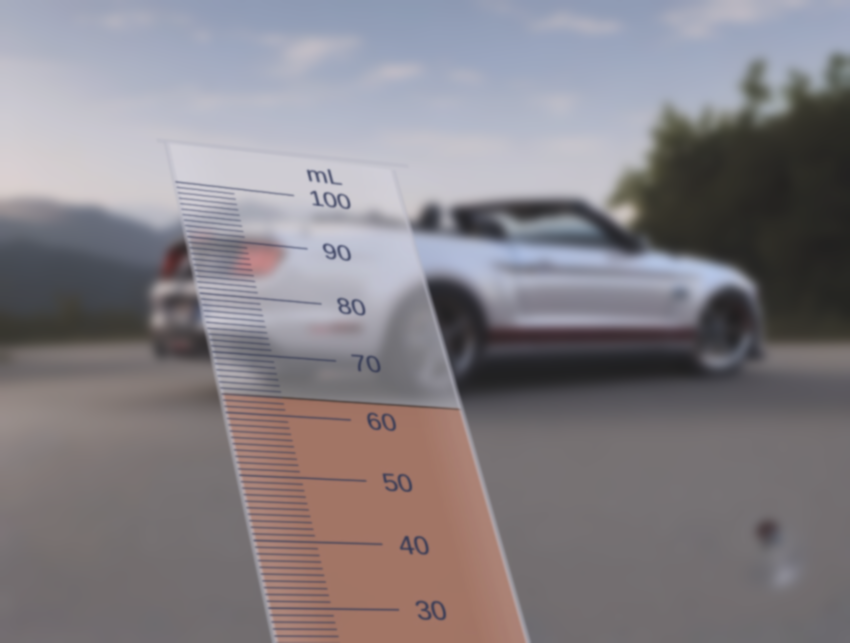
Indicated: 63mL
